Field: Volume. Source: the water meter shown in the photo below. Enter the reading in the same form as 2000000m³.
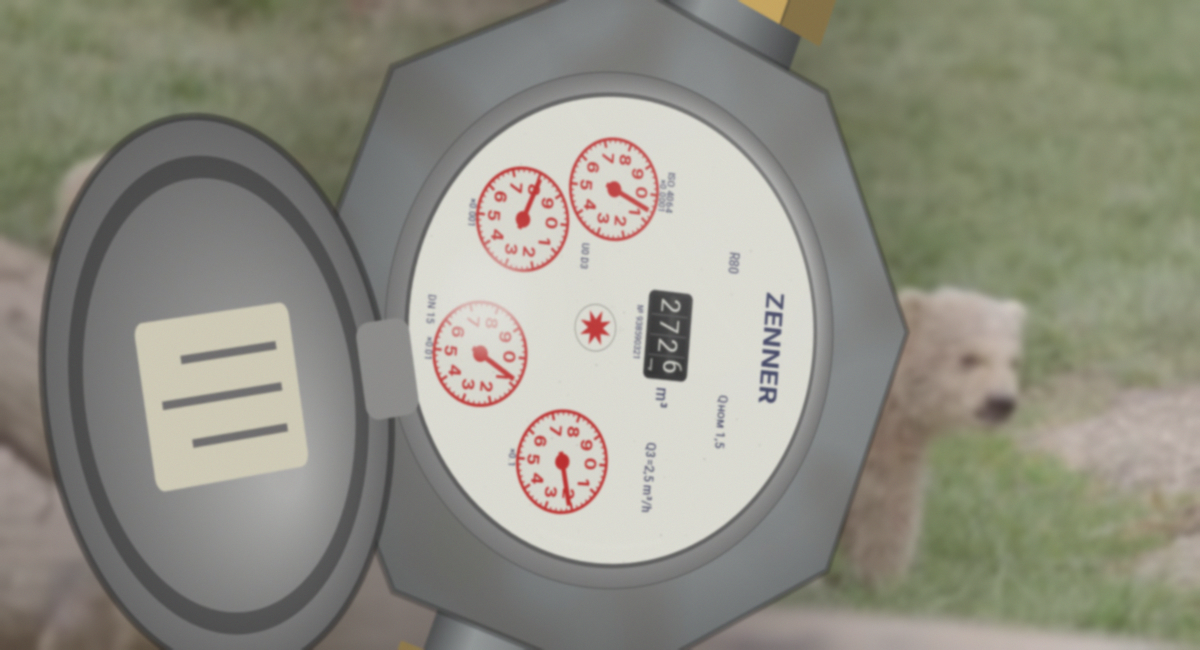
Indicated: 2726.2080m³
